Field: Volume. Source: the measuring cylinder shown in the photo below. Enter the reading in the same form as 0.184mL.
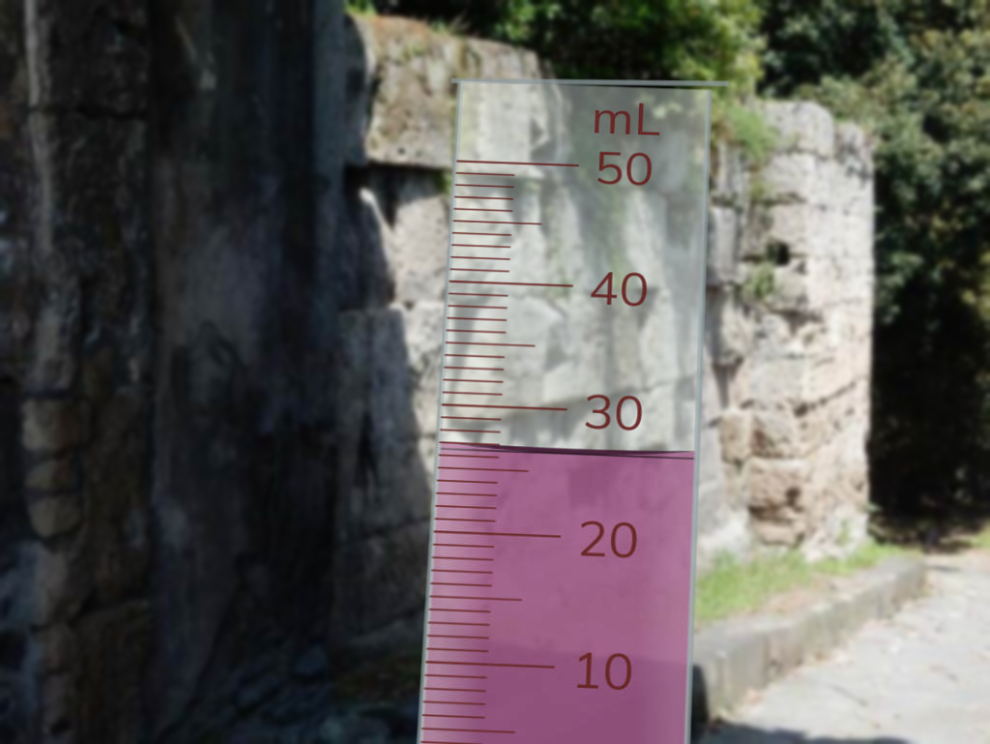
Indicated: 26.5mL
